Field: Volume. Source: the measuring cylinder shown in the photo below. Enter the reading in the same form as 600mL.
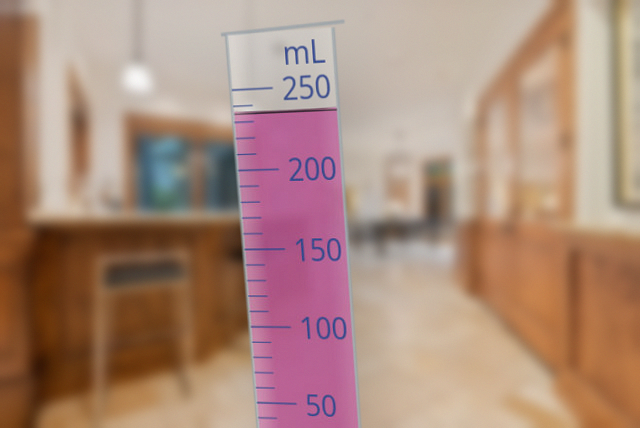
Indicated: 235mL
